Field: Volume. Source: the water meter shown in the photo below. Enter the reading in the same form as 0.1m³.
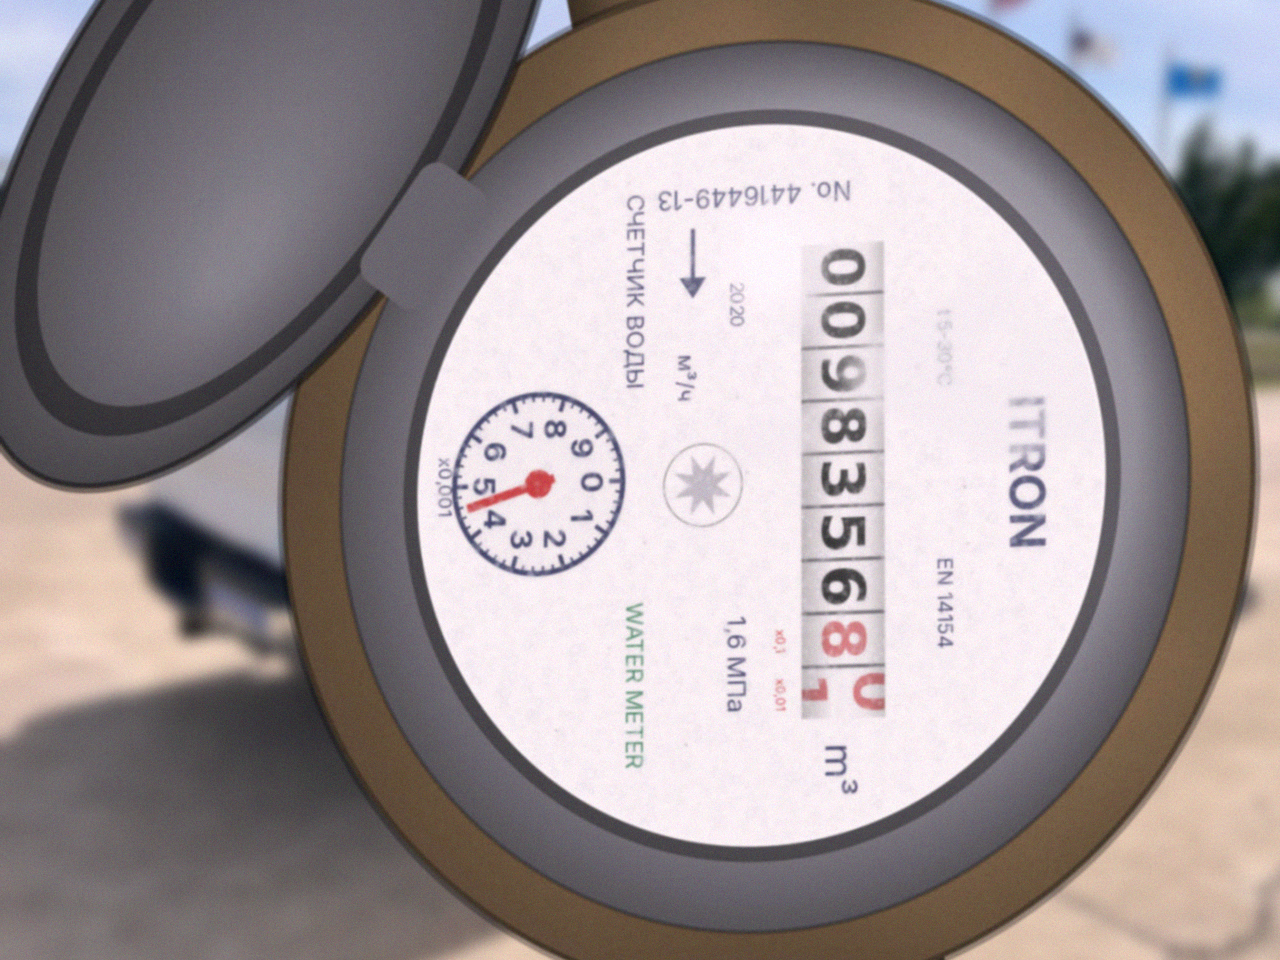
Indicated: 98356.804m³
